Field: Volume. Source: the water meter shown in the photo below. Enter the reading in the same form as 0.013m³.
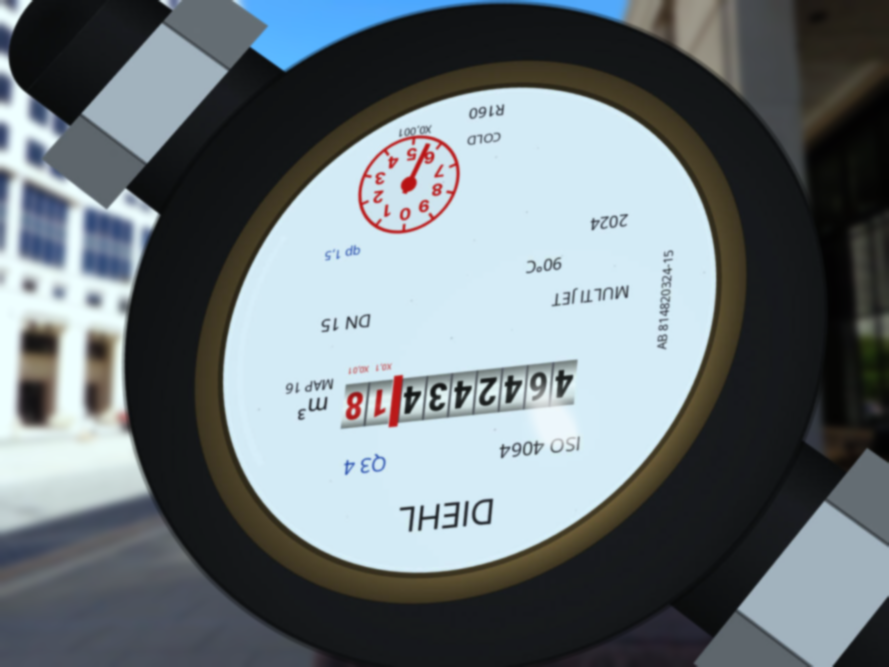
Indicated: 4642434.185m³
